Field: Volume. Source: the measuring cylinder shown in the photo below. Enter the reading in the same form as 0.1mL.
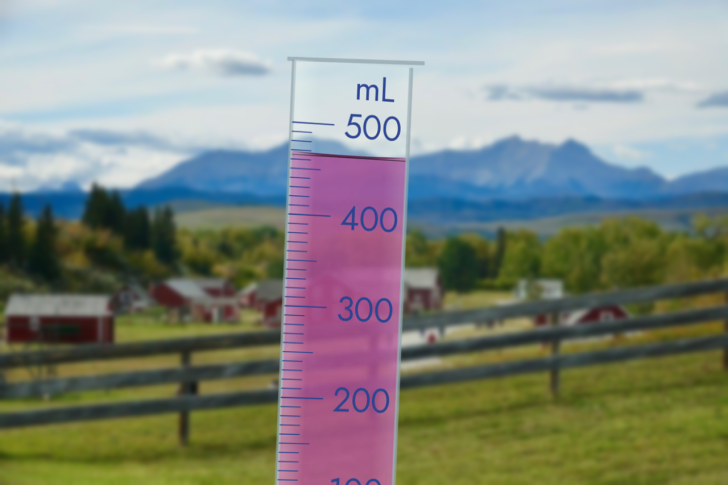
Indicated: 465mL
